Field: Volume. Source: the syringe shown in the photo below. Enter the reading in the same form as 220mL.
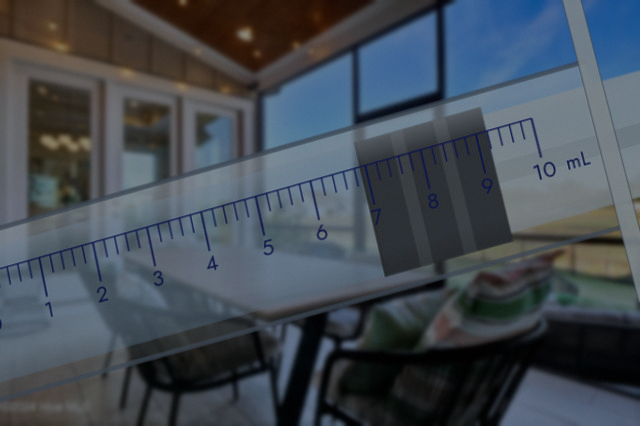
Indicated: 6.9mL
